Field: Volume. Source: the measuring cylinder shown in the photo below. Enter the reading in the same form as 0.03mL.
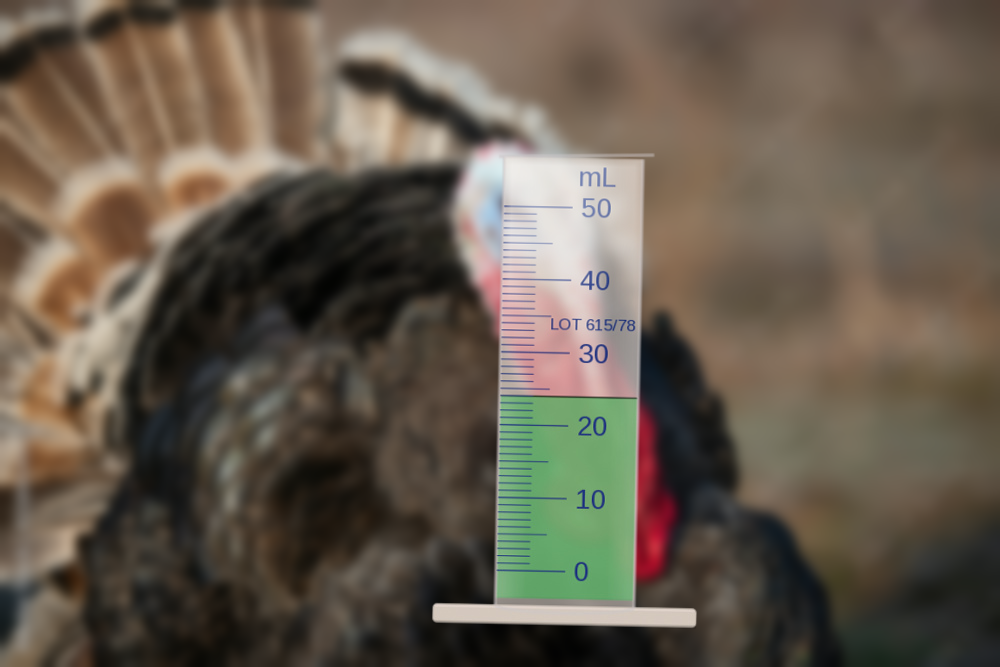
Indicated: 24mL
